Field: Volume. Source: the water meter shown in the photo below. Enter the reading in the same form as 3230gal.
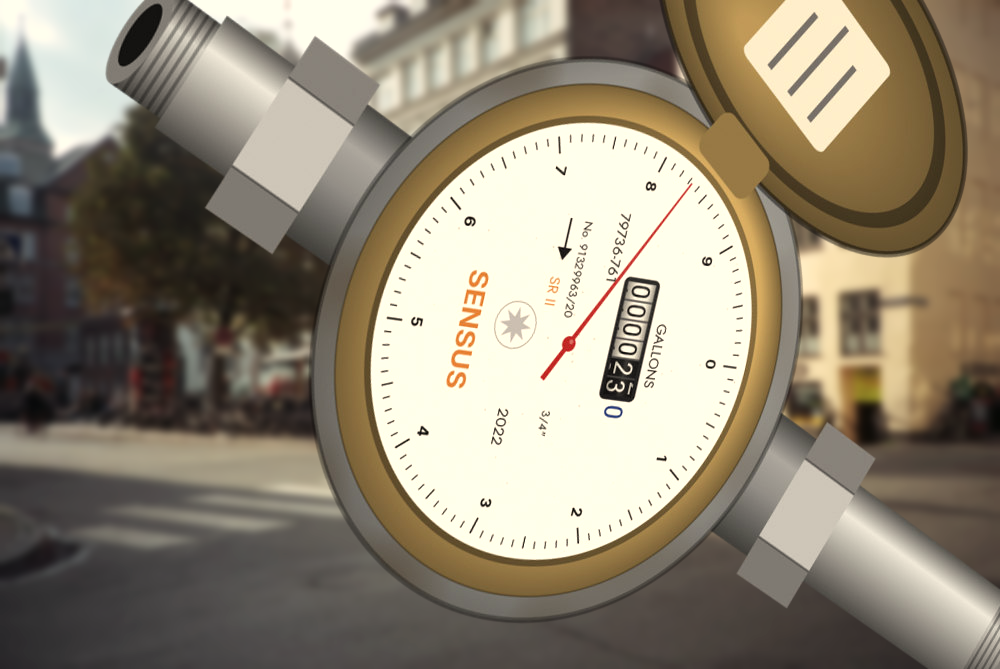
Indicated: 228.3gal
